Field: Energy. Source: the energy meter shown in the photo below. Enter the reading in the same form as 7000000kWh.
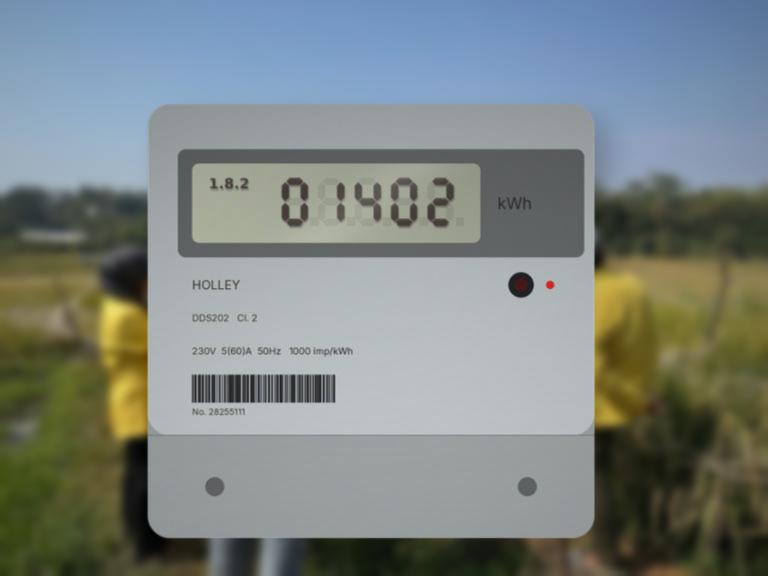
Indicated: 1402kWh
